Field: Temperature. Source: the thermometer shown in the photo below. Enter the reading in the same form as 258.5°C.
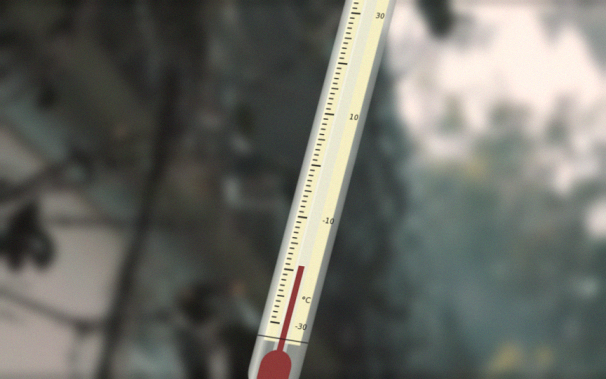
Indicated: -19°C
